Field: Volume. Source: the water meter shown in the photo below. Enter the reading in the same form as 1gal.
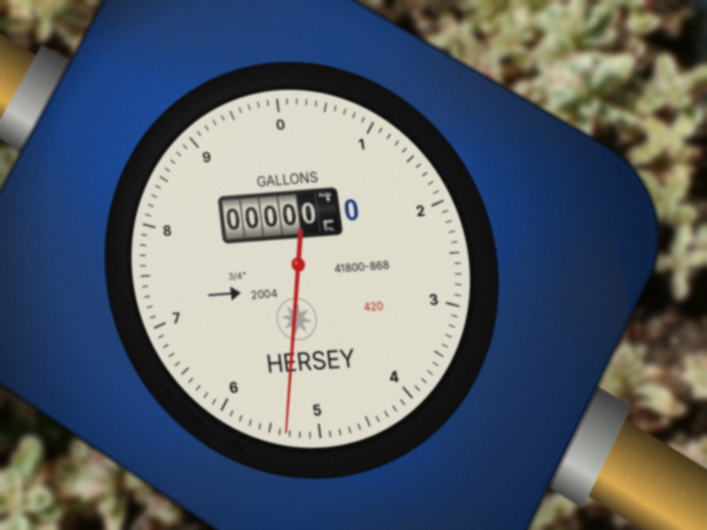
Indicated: 45.3gal
